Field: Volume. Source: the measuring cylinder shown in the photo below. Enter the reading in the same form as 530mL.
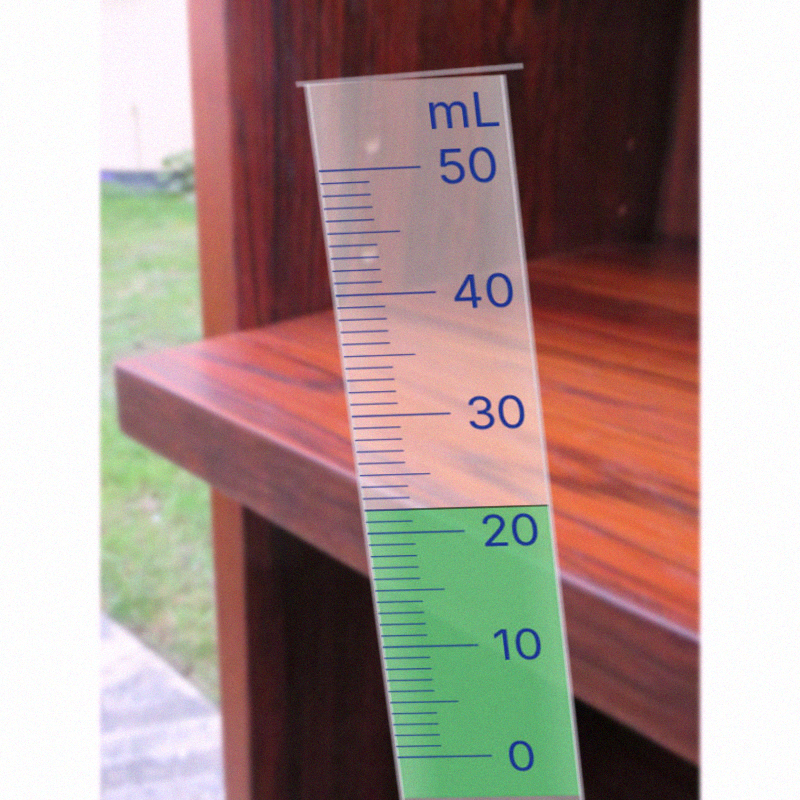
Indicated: 22mL
